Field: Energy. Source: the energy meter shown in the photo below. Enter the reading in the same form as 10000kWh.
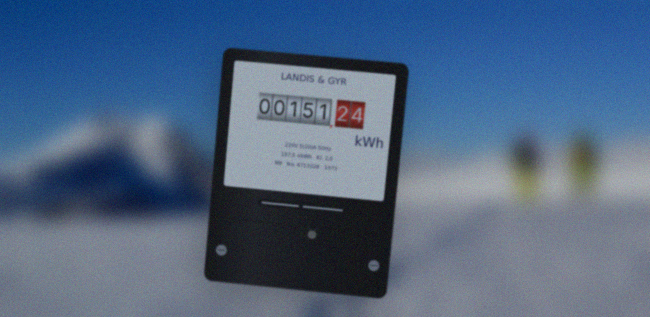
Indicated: 151.24kWh
